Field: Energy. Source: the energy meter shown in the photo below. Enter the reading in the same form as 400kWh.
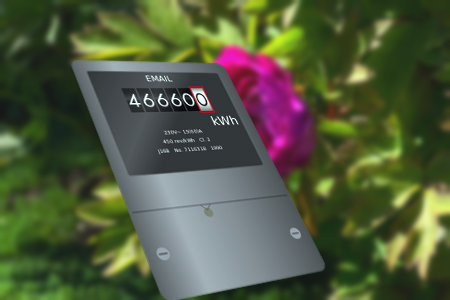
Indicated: 46660.0kWh
